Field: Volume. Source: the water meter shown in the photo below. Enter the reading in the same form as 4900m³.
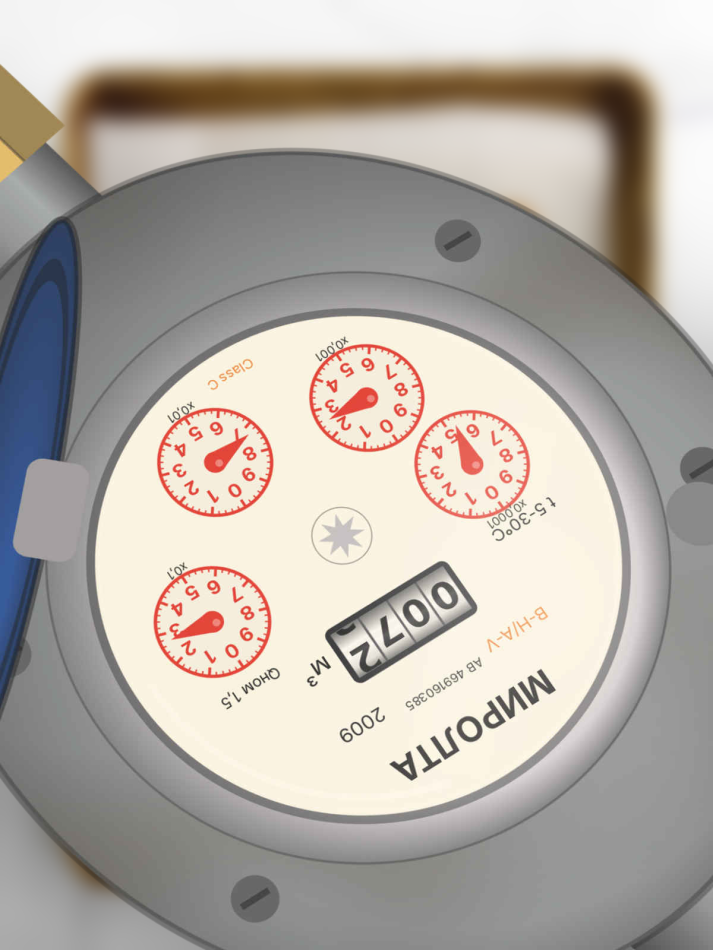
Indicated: 72.2725m³
